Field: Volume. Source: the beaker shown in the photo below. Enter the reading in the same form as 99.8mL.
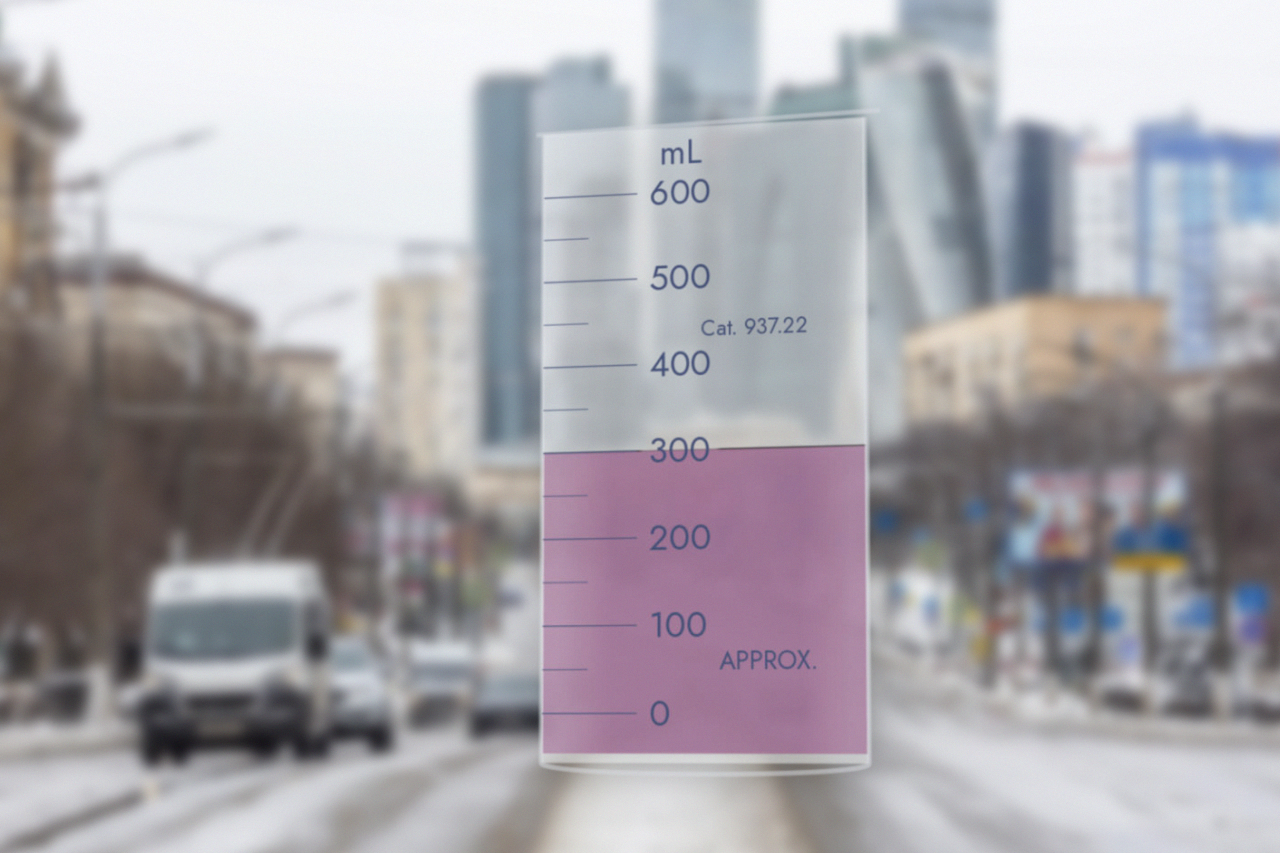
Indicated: 300mL
